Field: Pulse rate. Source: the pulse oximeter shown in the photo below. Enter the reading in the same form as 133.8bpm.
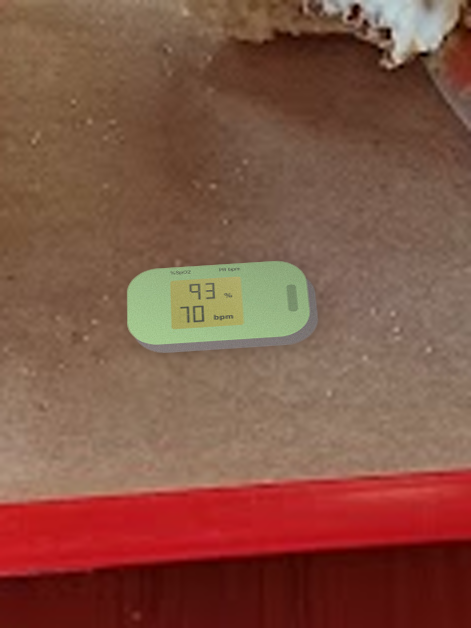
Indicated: 70bpm
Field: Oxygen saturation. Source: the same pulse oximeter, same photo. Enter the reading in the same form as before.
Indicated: 93%
